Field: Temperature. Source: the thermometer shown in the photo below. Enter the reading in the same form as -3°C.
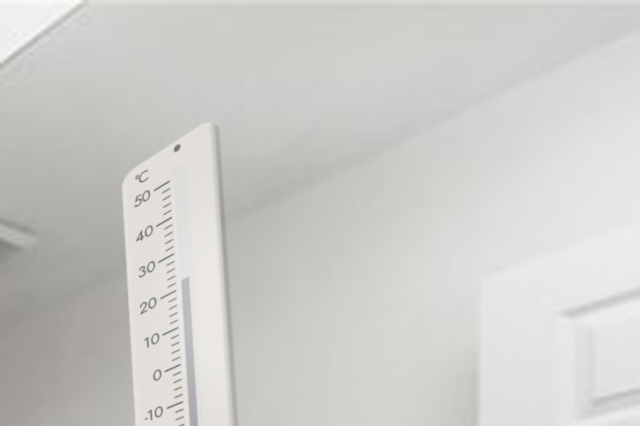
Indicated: 22°C
